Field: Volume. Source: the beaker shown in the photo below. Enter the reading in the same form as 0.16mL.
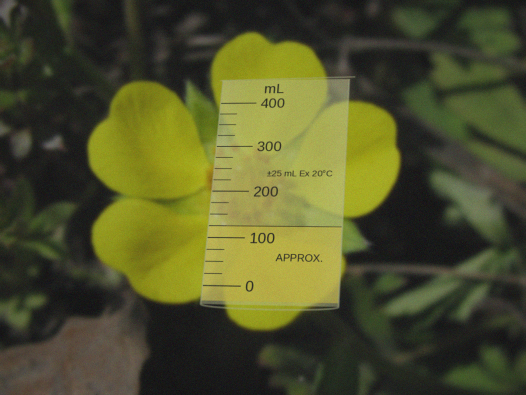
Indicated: 125mL
